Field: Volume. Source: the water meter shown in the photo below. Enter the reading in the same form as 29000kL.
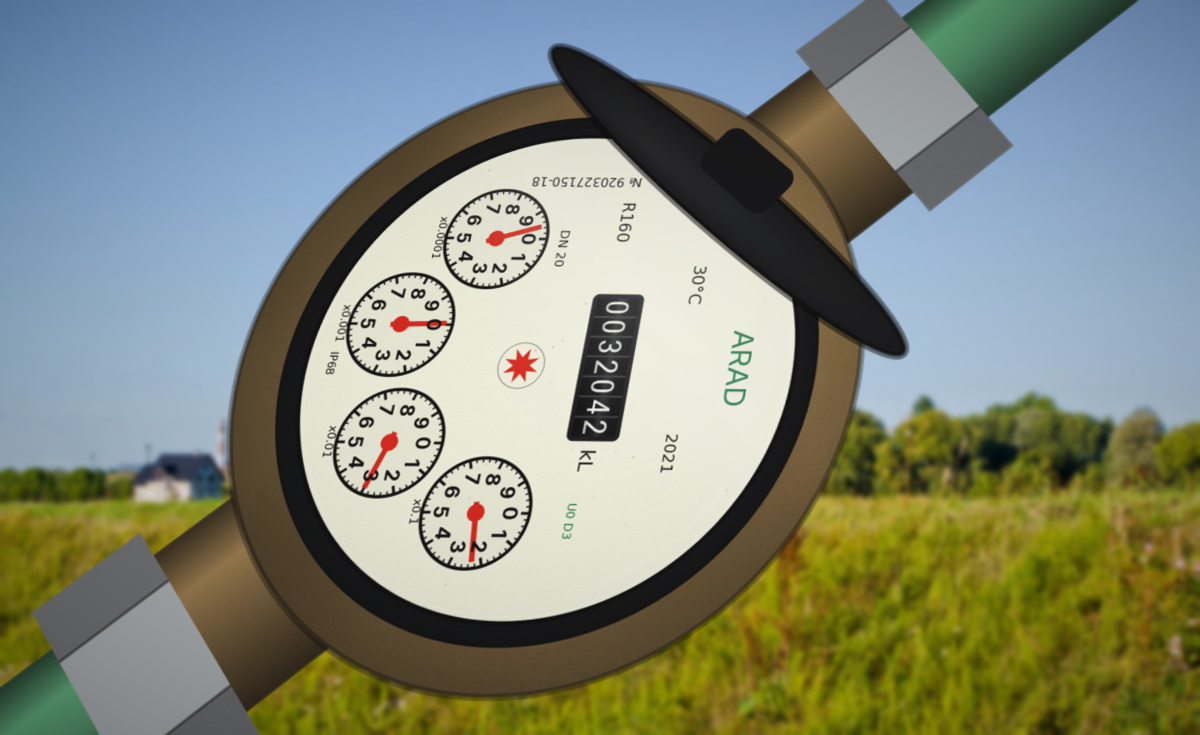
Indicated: 32042.2299kL
